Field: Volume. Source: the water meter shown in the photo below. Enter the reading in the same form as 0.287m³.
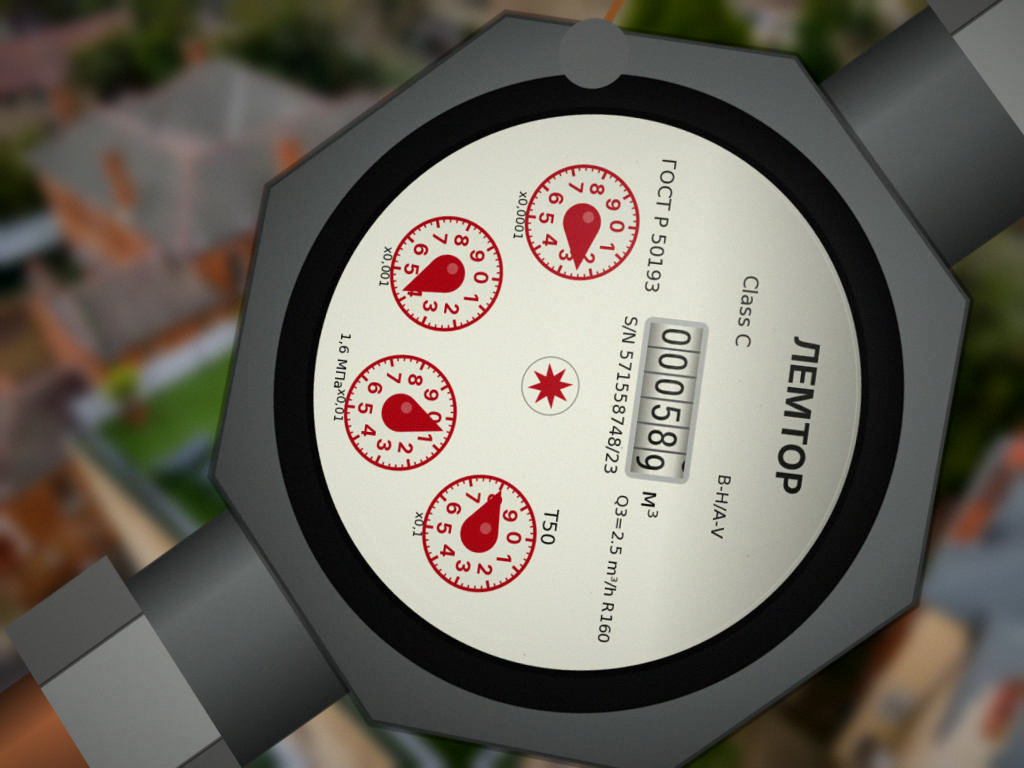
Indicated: 588.8042m³
